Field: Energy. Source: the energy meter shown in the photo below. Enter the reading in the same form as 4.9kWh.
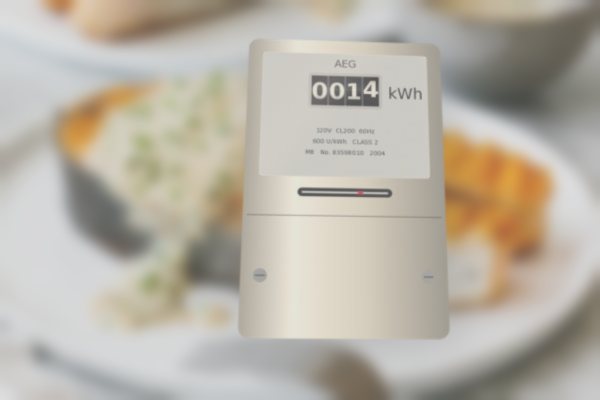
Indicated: 14kWh
